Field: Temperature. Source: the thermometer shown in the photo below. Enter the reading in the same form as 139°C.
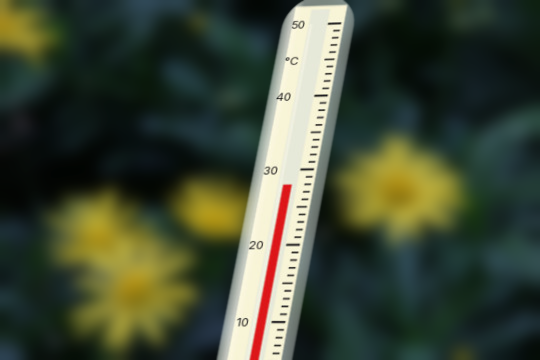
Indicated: 28°C
